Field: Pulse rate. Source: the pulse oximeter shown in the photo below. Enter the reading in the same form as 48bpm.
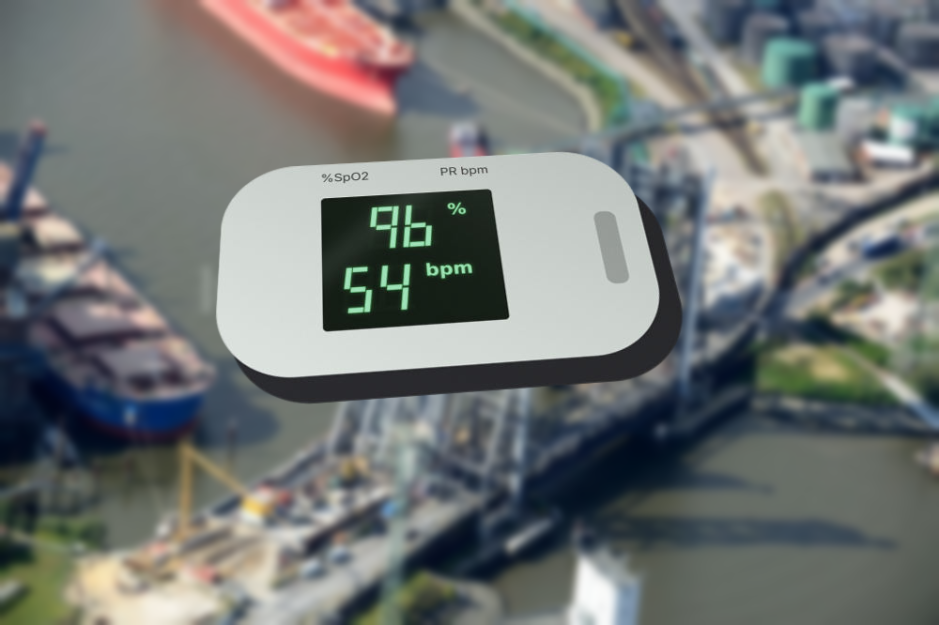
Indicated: 54bpm
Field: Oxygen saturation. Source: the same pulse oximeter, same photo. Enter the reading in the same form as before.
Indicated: 96%
